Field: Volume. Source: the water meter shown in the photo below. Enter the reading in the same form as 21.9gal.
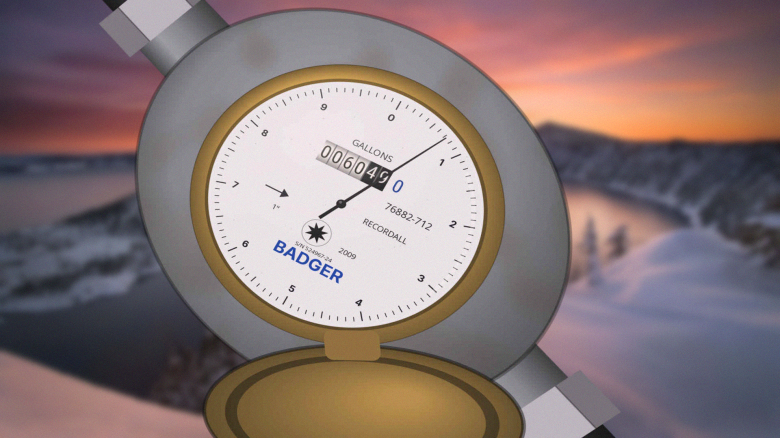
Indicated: 60490.7gal
